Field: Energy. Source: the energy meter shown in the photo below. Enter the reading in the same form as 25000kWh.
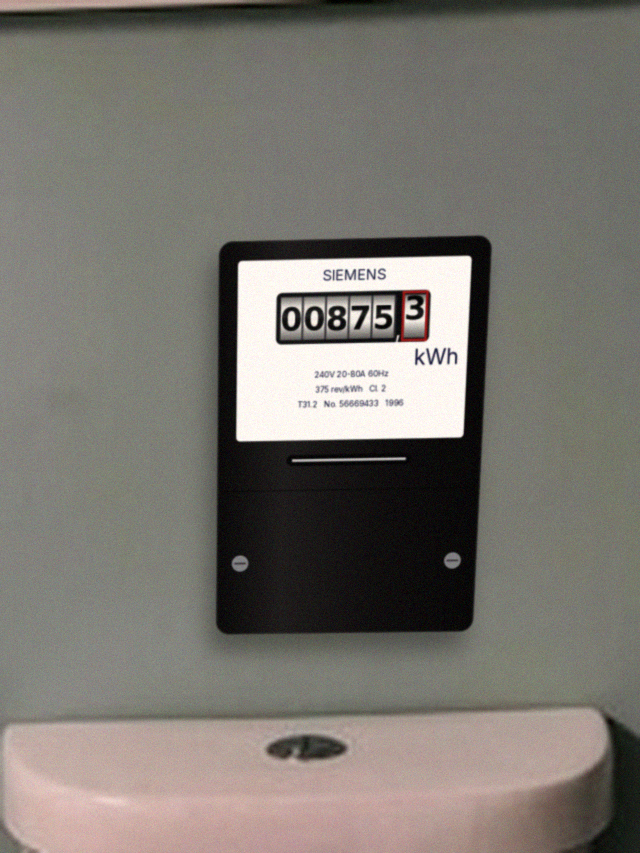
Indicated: 875.3kWh
